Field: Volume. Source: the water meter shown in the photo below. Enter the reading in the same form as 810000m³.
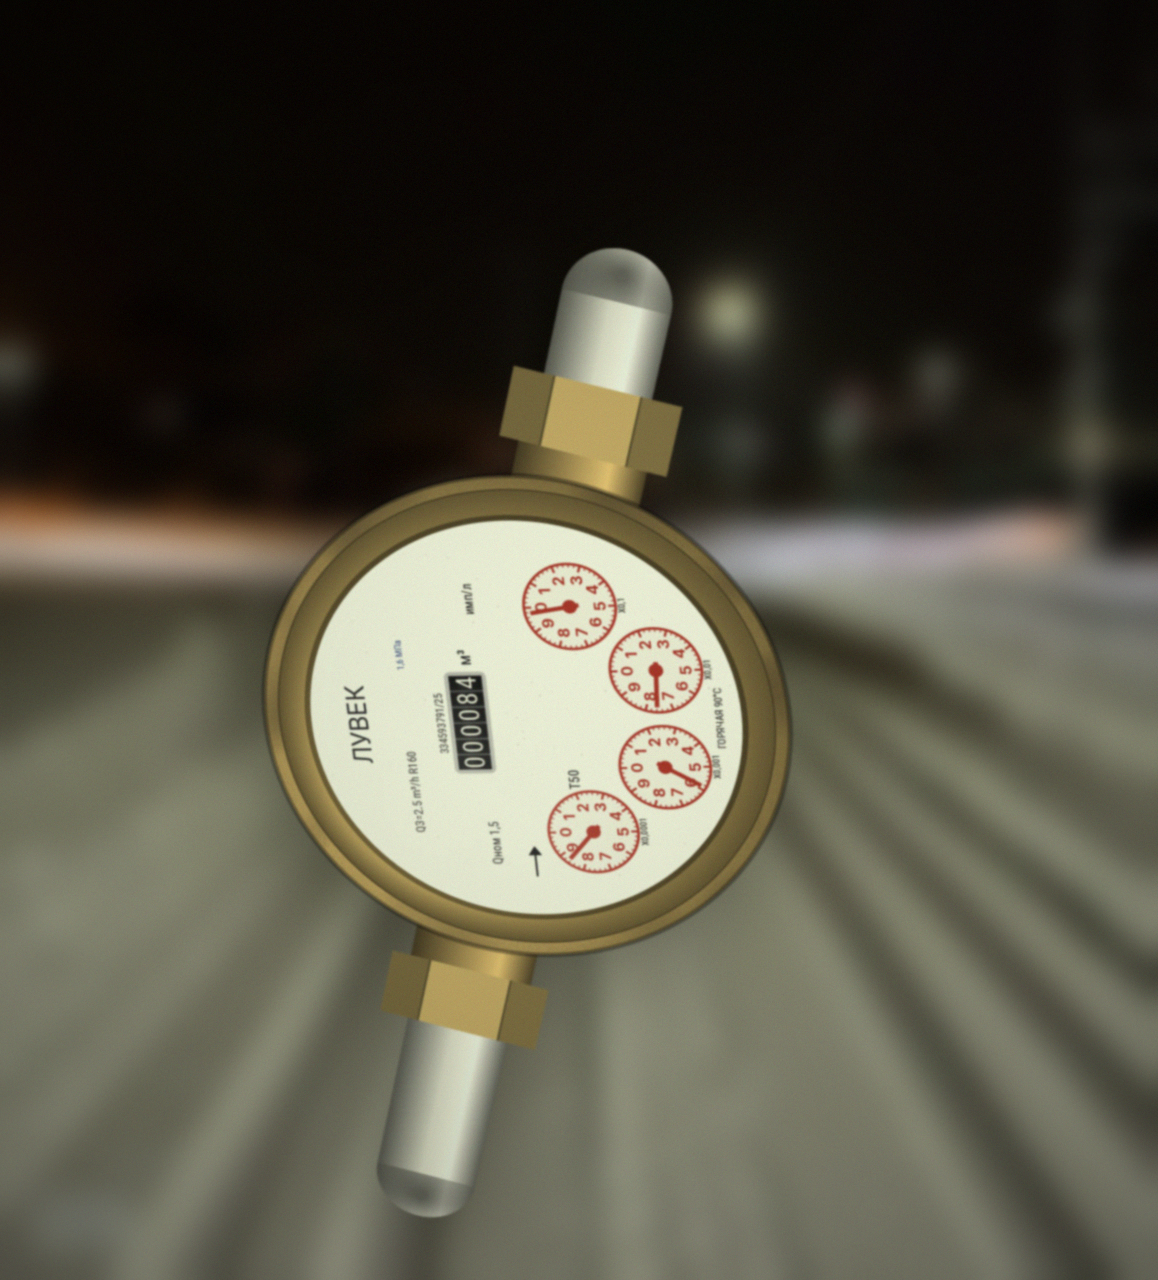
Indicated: 83.9758m³
